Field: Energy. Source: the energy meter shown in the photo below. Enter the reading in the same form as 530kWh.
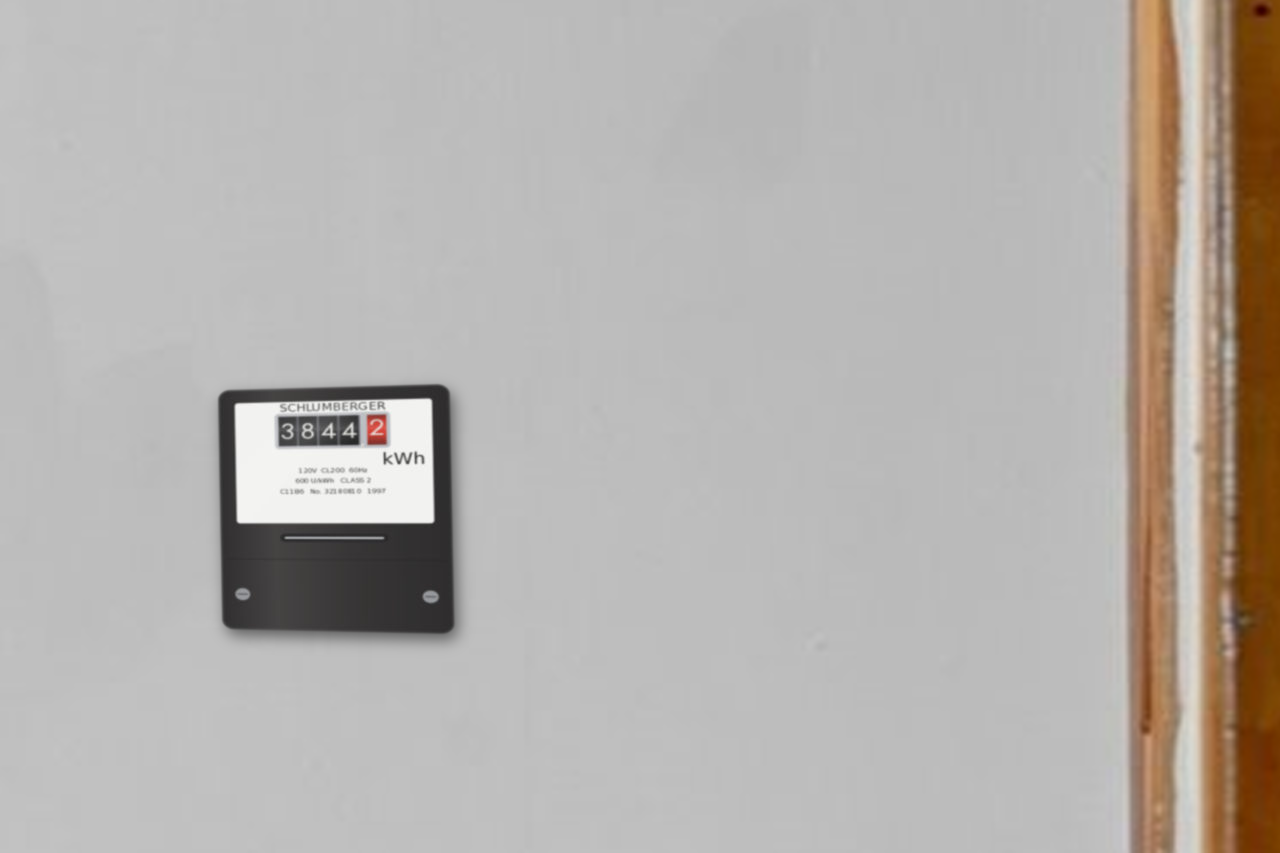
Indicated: 3844.2kWh
